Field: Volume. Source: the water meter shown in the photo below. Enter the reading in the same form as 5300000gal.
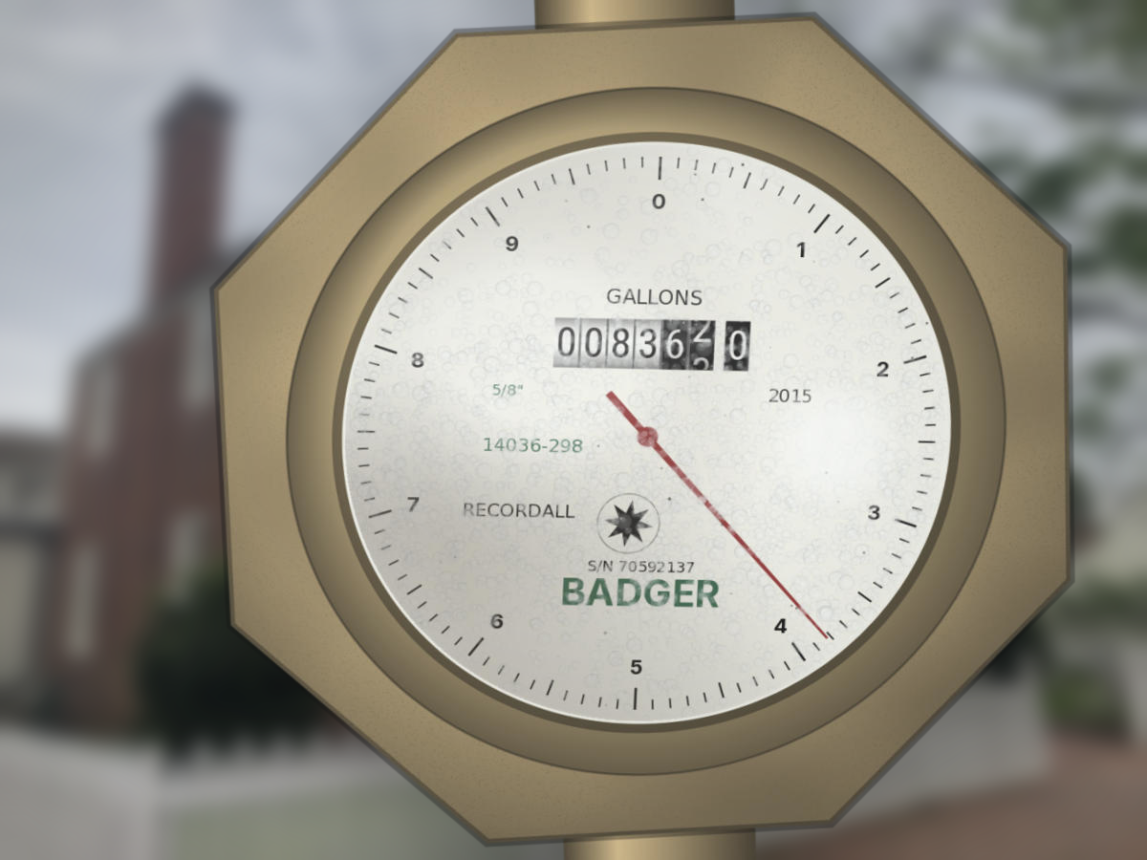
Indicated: 83623.8gal
